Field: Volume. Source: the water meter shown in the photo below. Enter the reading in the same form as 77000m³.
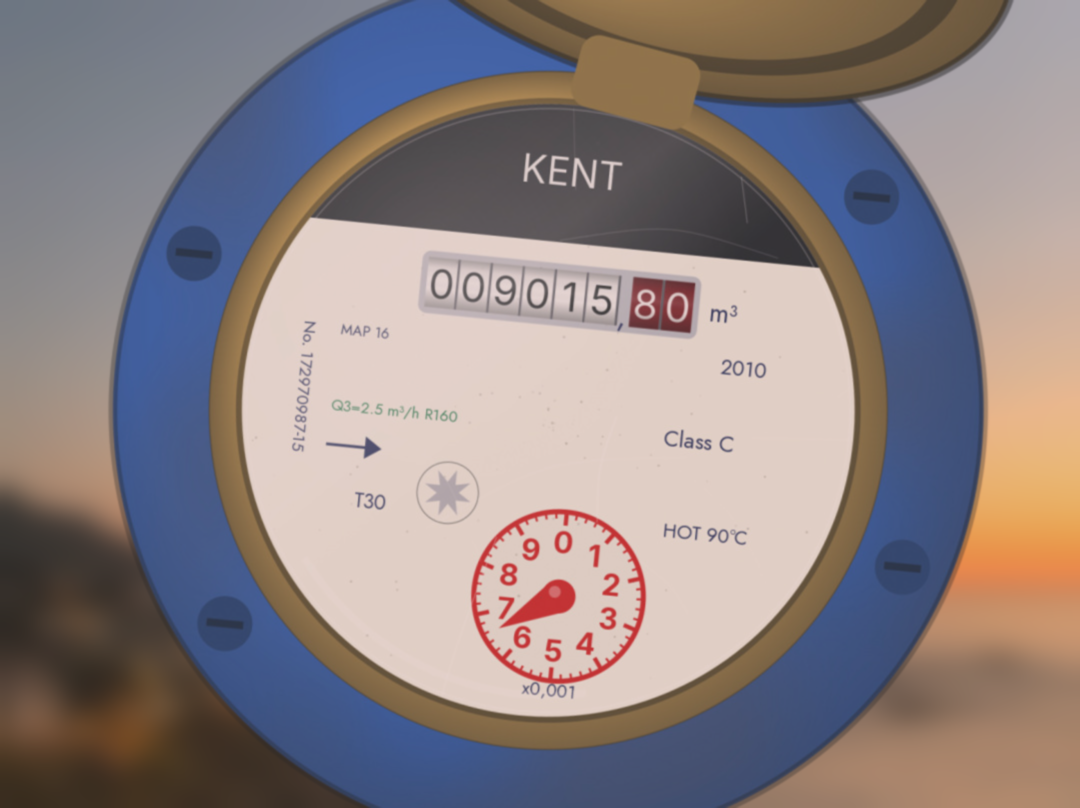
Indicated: 9015.806m³
